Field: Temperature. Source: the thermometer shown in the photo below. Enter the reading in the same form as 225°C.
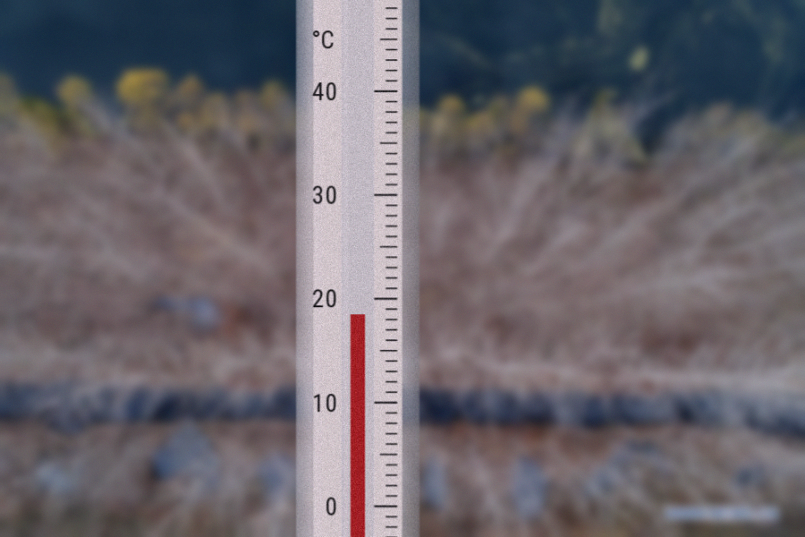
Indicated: 18.5°C
